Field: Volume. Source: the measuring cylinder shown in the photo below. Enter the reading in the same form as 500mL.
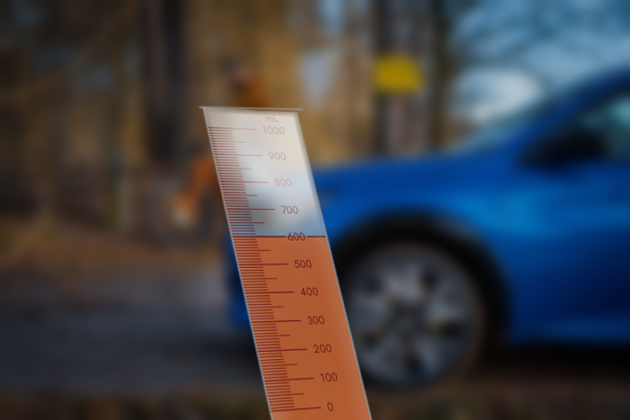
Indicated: 600mL
